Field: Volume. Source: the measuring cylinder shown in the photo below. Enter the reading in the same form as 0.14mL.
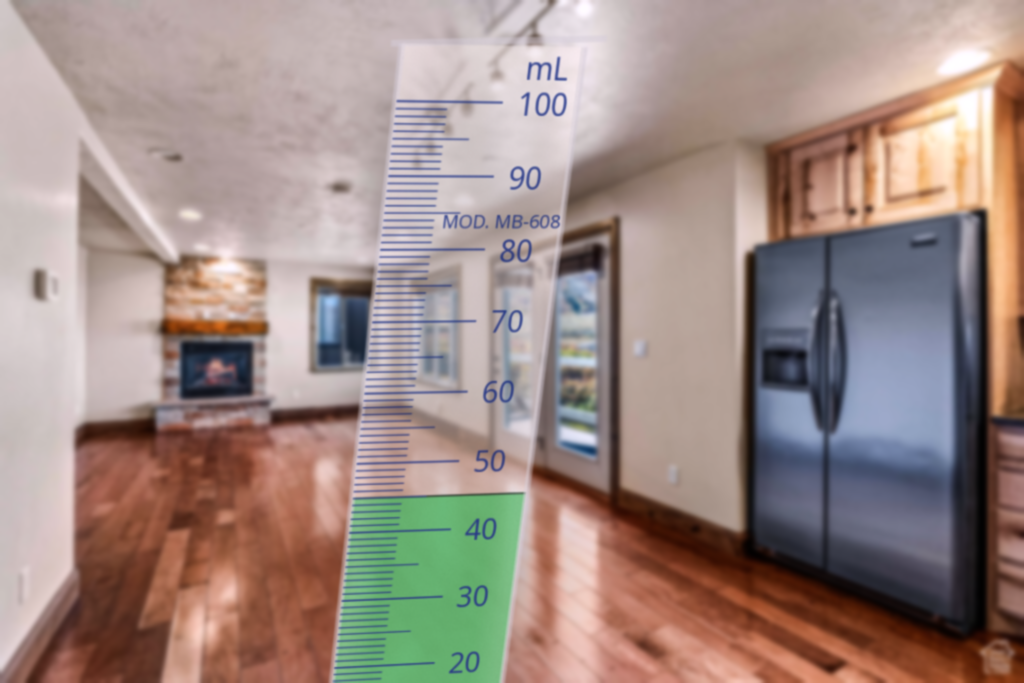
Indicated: 45mL
